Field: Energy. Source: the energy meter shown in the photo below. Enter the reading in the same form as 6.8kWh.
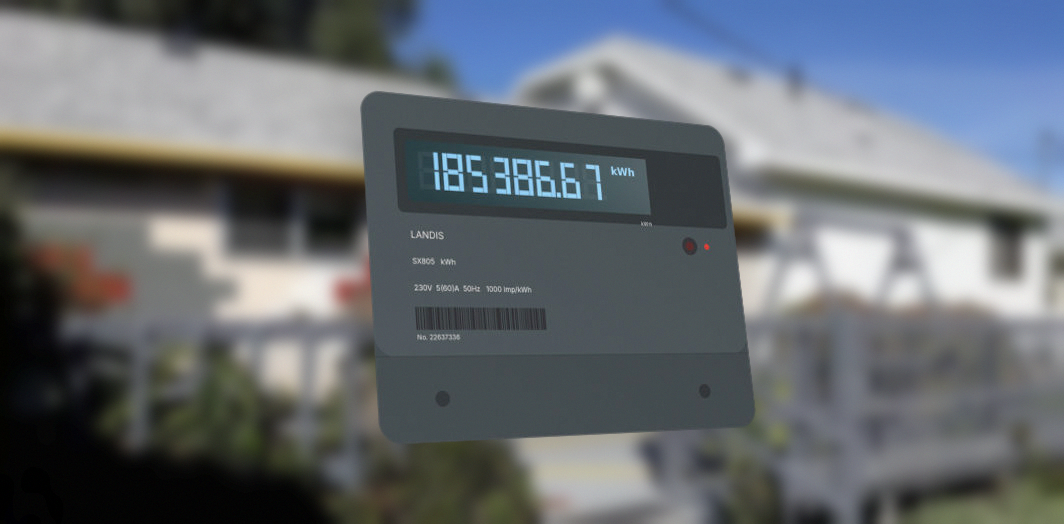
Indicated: 185386.67kWh
